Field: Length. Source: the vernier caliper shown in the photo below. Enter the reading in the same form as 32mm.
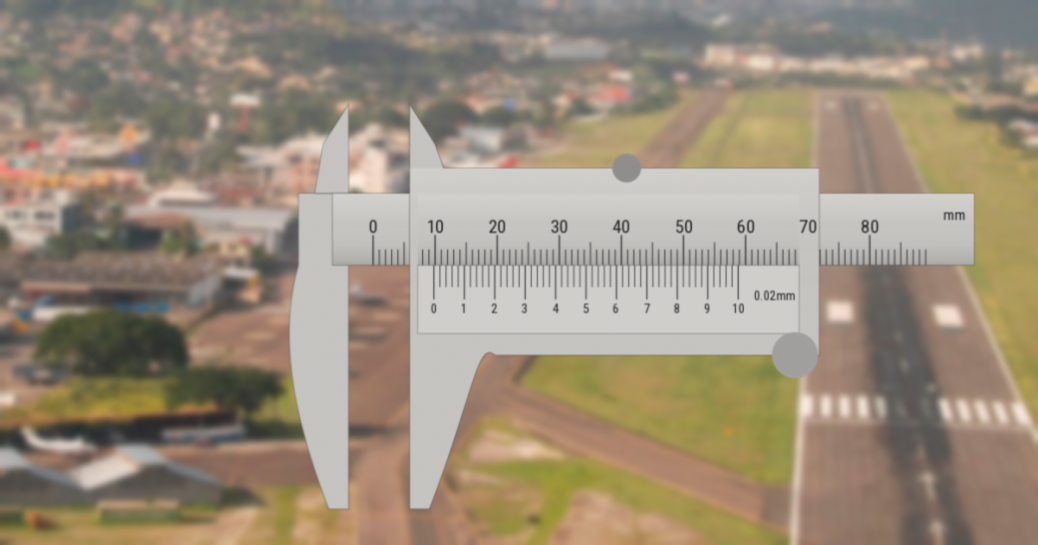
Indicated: 9.8mm
